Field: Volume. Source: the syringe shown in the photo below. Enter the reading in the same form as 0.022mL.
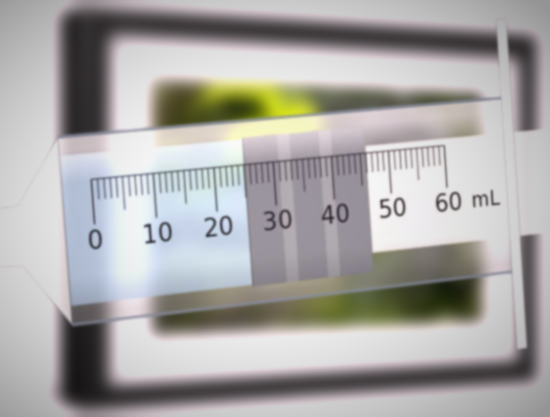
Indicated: 25mL
